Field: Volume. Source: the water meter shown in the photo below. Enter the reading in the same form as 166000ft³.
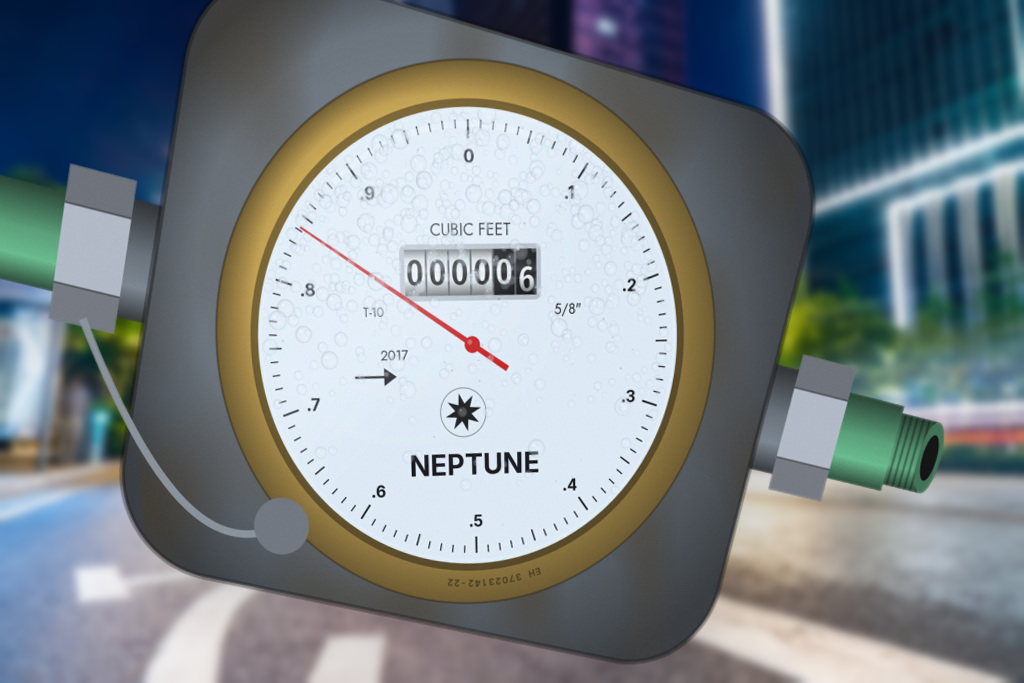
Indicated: 5.84ft³
